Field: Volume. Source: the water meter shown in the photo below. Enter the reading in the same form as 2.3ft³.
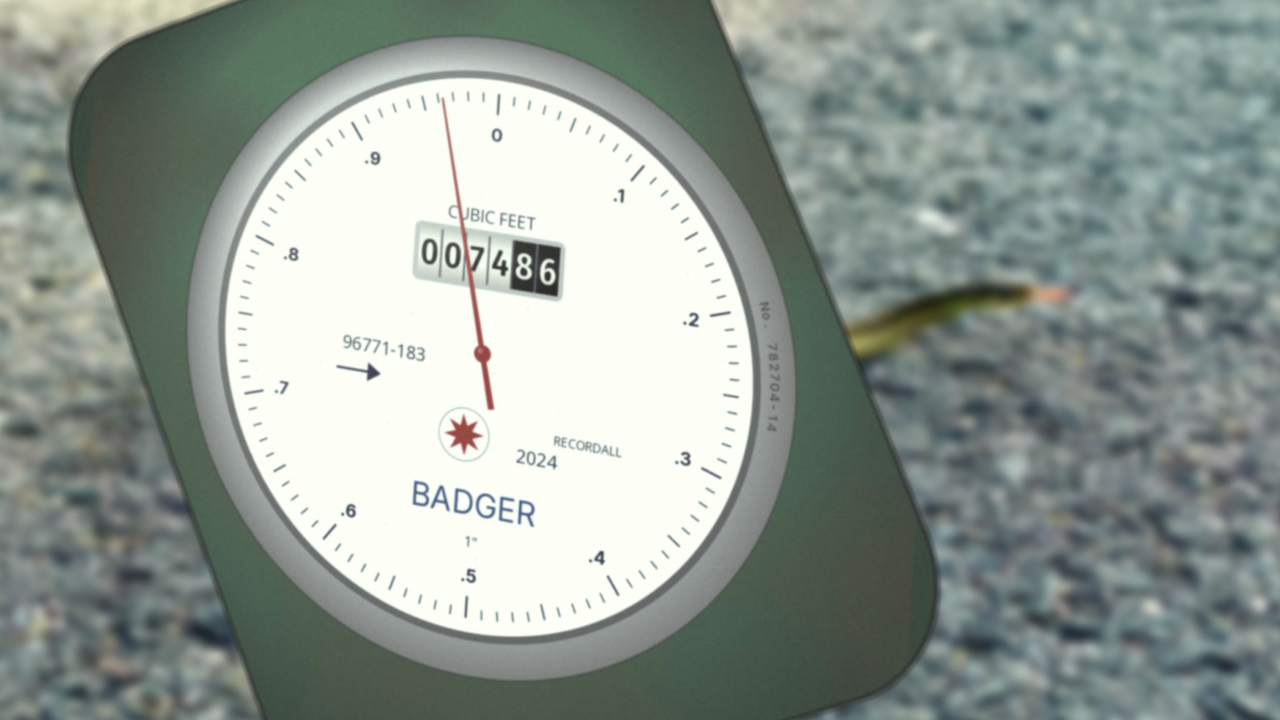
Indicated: 7485.96ft³
